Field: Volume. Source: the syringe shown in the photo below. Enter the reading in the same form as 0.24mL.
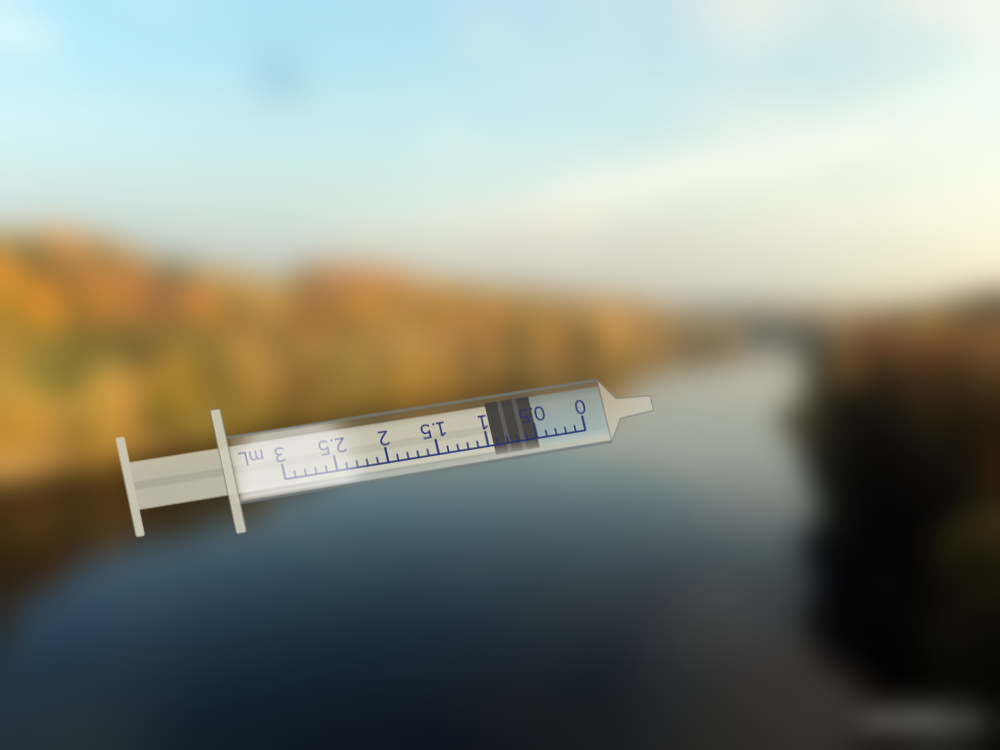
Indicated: 0.5mL
